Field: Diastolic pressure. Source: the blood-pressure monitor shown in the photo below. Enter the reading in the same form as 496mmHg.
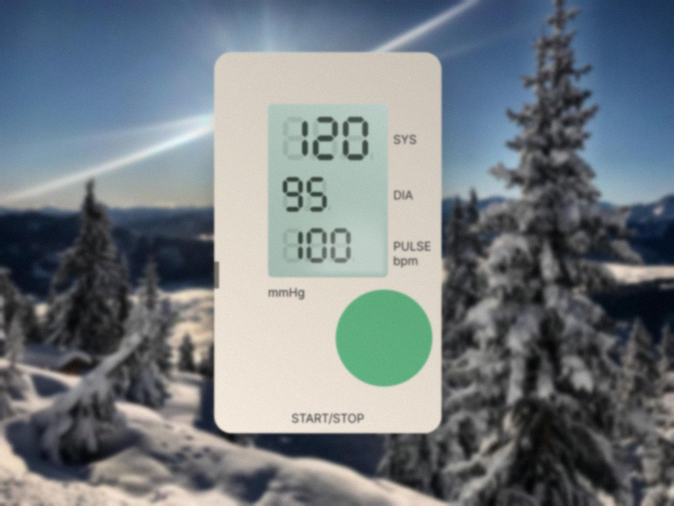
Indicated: 95mmHg
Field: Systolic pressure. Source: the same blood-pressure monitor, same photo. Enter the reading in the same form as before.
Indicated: 120mmHg
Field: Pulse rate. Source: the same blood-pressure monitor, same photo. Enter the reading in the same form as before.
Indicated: 100bpm
